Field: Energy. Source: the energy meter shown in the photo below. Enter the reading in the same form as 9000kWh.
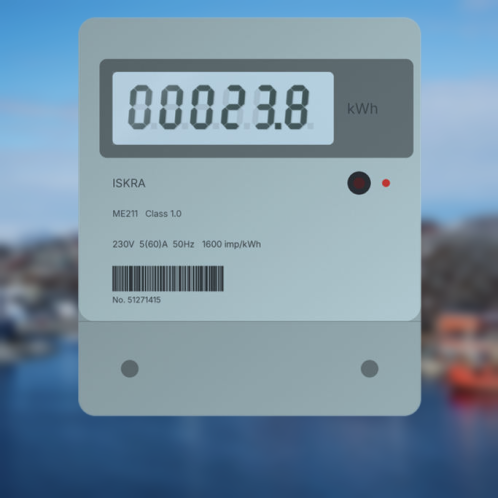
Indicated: 23.8kWh
